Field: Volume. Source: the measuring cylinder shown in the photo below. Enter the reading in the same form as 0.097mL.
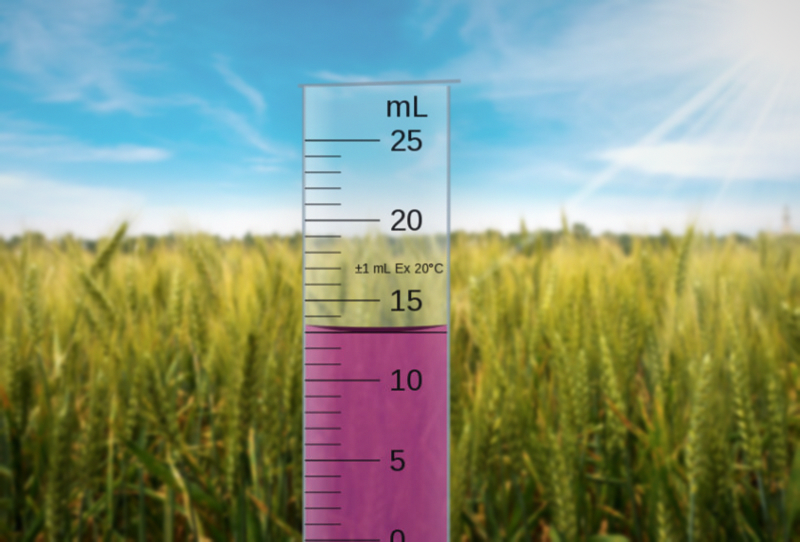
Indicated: 13mL
